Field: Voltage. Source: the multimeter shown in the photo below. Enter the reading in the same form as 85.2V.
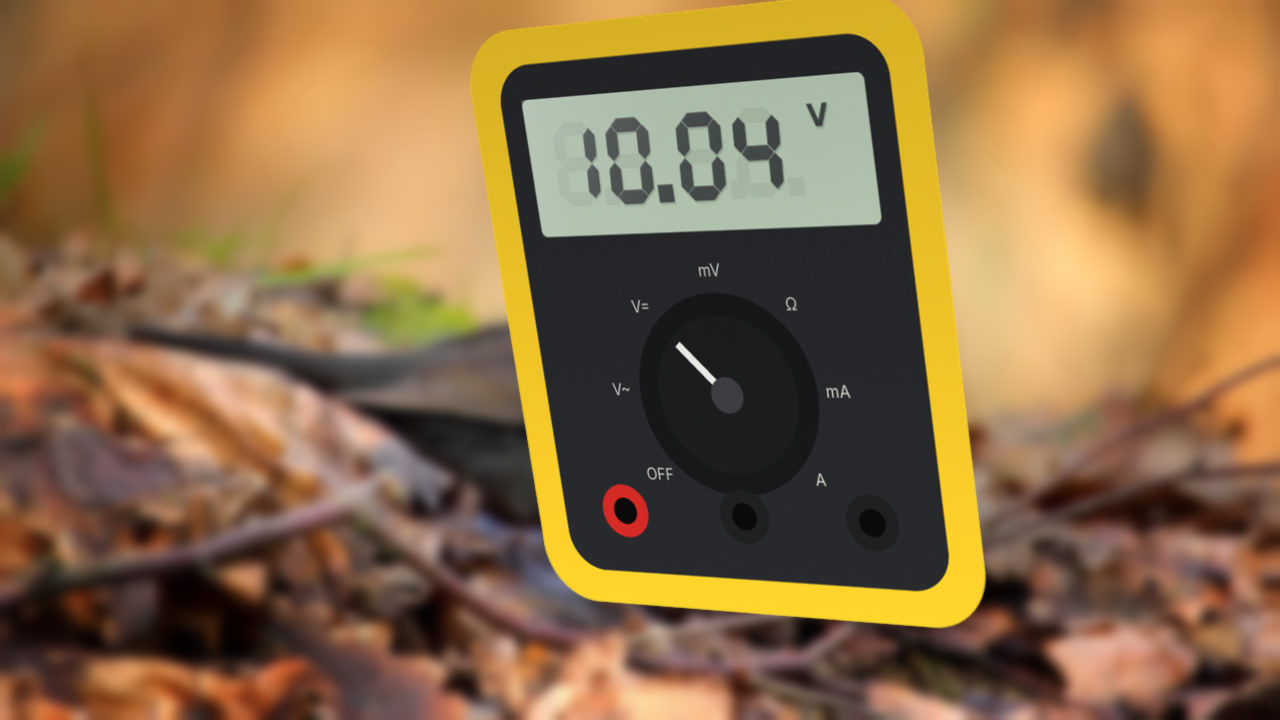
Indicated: 10.04V
